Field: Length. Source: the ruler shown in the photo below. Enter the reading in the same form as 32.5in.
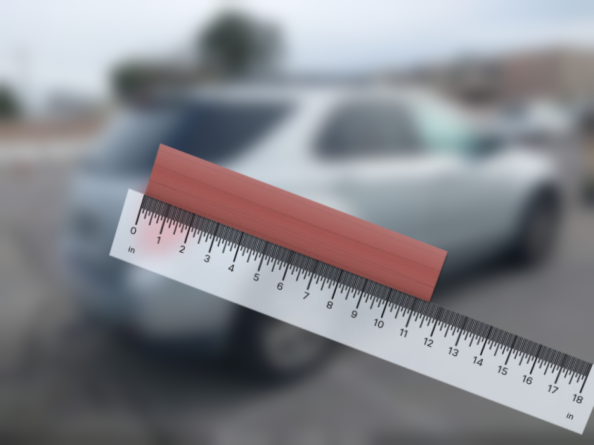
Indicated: 11.5in
